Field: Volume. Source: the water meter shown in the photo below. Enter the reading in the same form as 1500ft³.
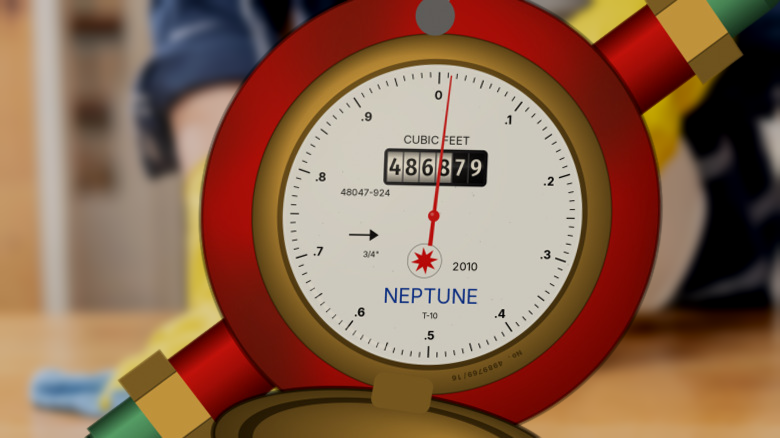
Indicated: 486879.01ft³
